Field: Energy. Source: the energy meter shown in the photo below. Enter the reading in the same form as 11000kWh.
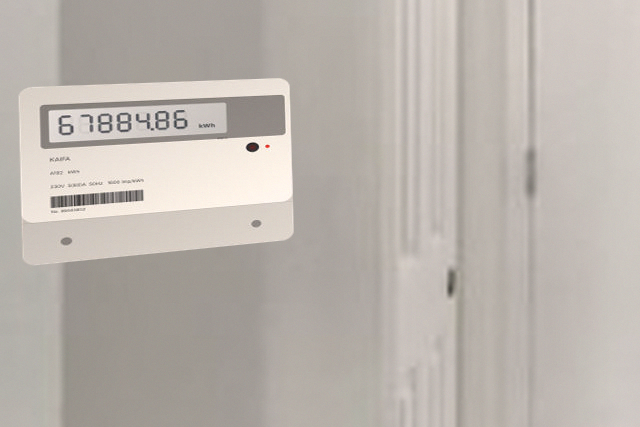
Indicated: 67884.86kWh
